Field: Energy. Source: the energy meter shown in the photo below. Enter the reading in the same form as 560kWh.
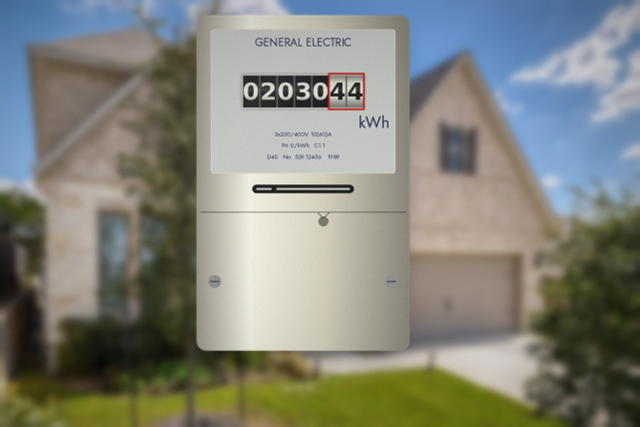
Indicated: 2030.44kWh
